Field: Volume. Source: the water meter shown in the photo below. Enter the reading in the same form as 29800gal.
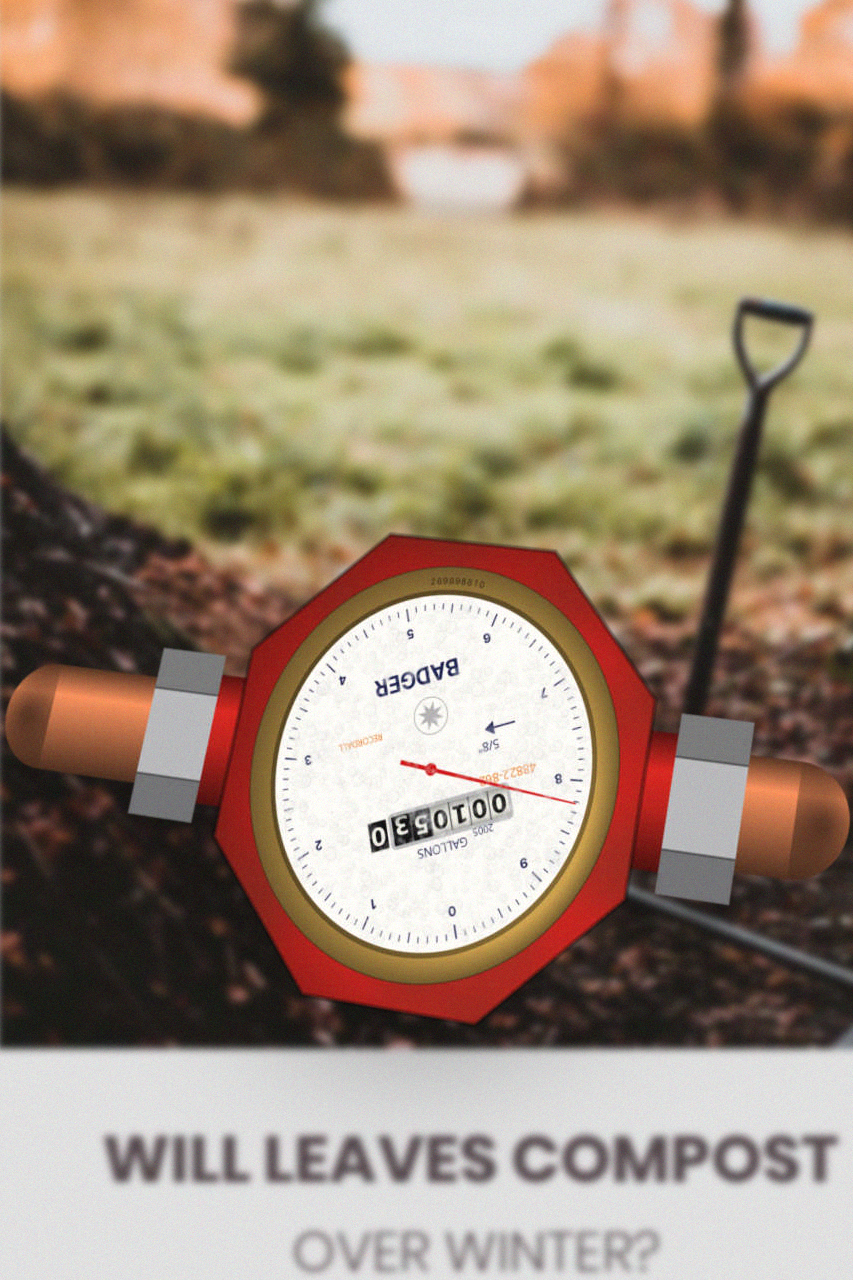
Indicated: 10528.2gal
